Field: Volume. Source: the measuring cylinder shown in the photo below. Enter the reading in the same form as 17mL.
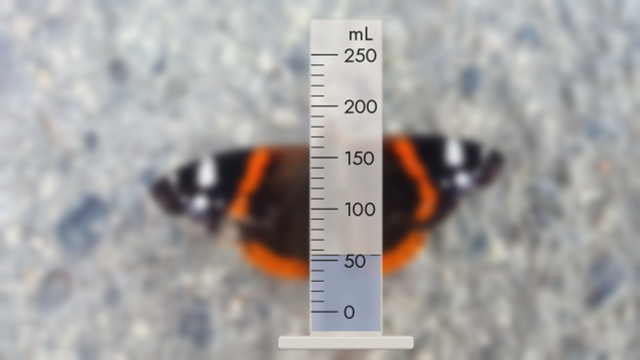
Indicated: 55mL
